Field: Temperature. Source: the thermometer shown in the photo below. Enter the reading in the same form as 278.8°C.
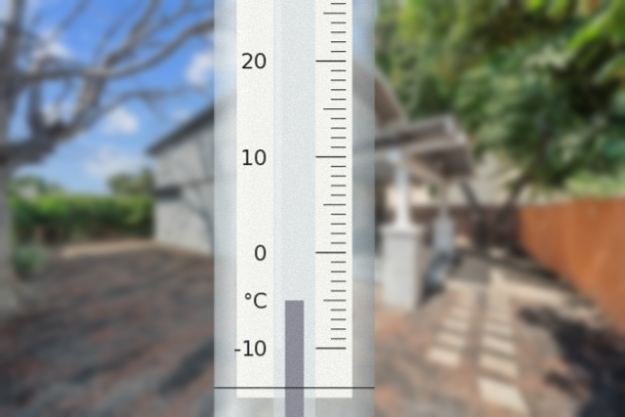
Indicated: -5°C
